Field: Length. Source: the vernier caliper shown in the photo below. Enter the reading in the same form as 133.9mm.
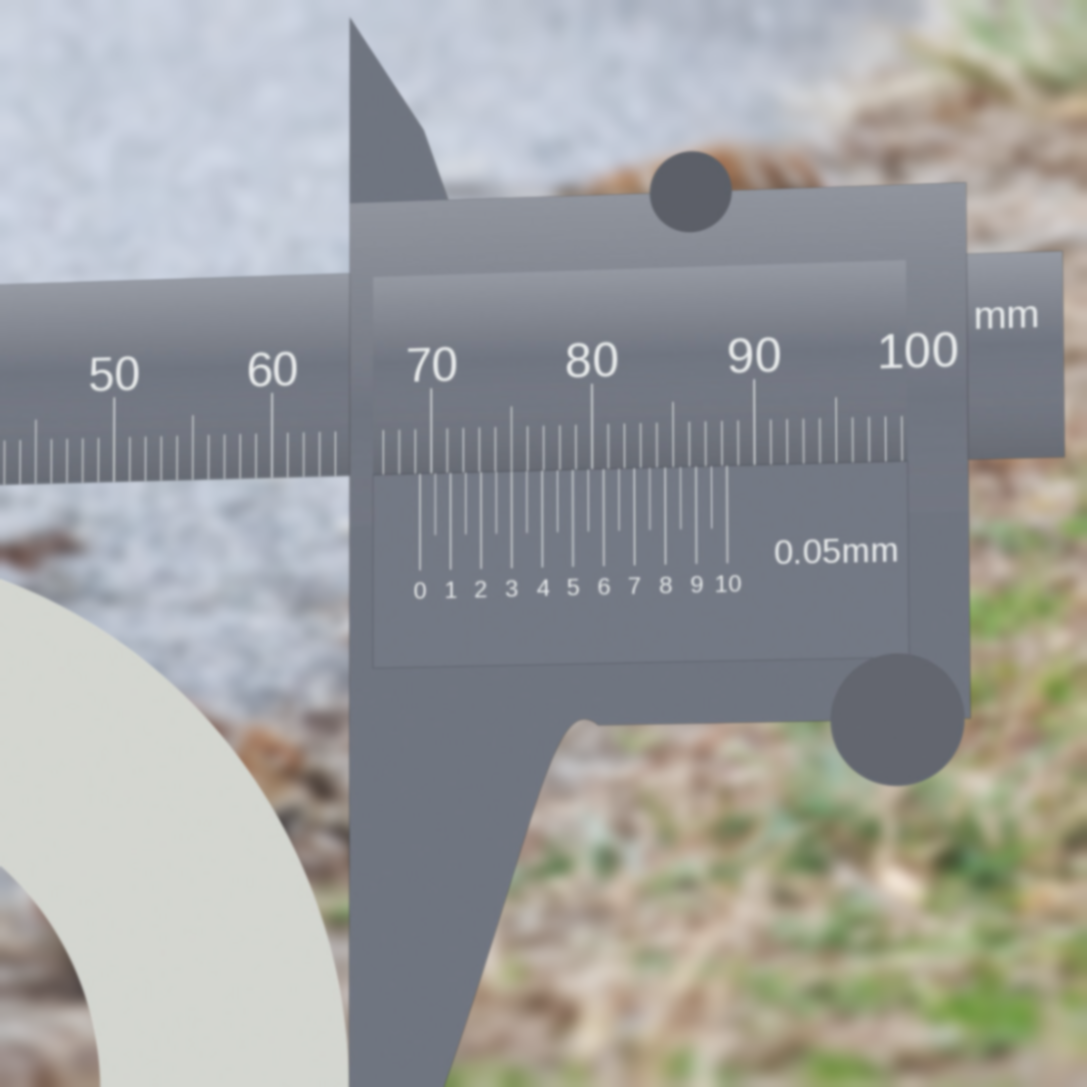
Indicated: 69.3mm
